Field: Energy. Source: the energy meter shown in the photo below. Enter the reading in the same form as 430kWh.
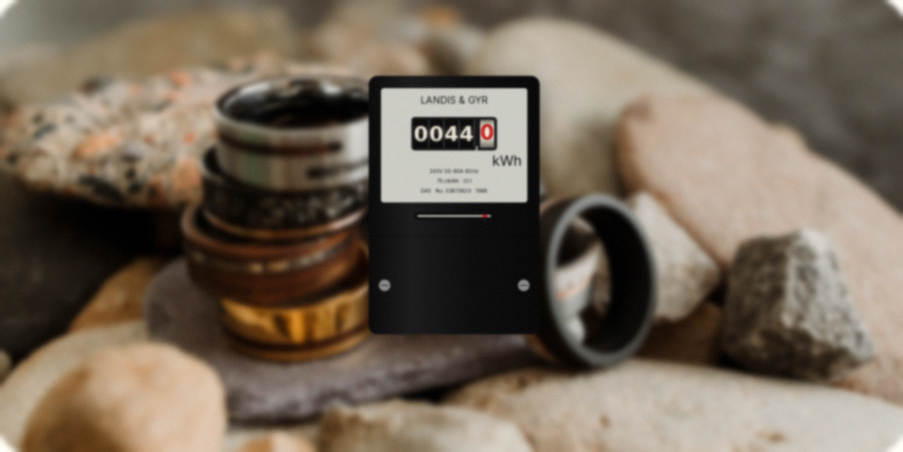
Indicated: 44.0kWh
